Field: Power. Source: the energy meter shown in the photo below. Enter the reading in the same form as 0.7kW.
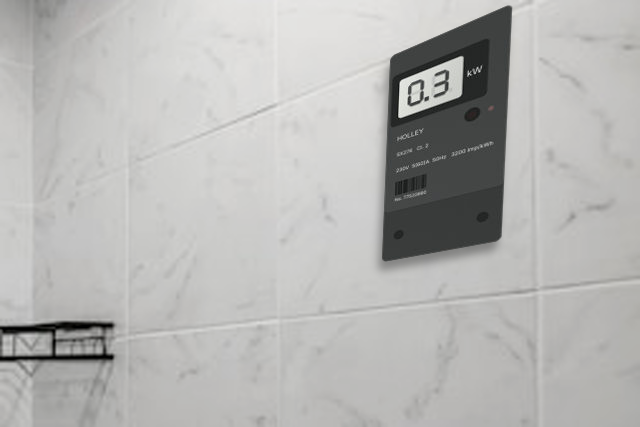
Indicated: 0.3kW
